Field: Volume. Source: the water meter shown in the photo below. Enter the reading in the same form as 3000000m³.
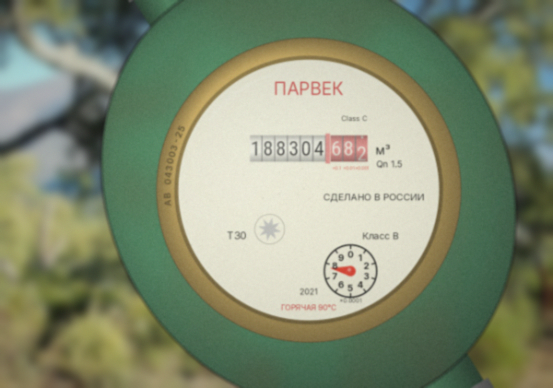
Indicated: 188304.6817m³
